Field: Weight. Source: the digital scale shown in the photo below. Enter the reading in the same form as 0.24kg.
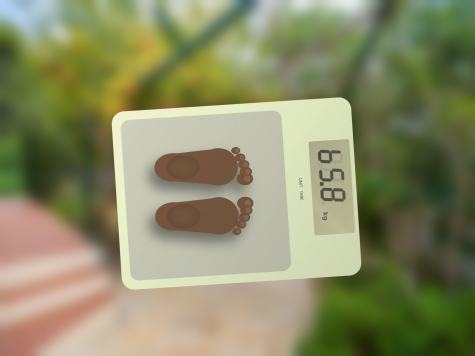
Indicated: 65.8kg
